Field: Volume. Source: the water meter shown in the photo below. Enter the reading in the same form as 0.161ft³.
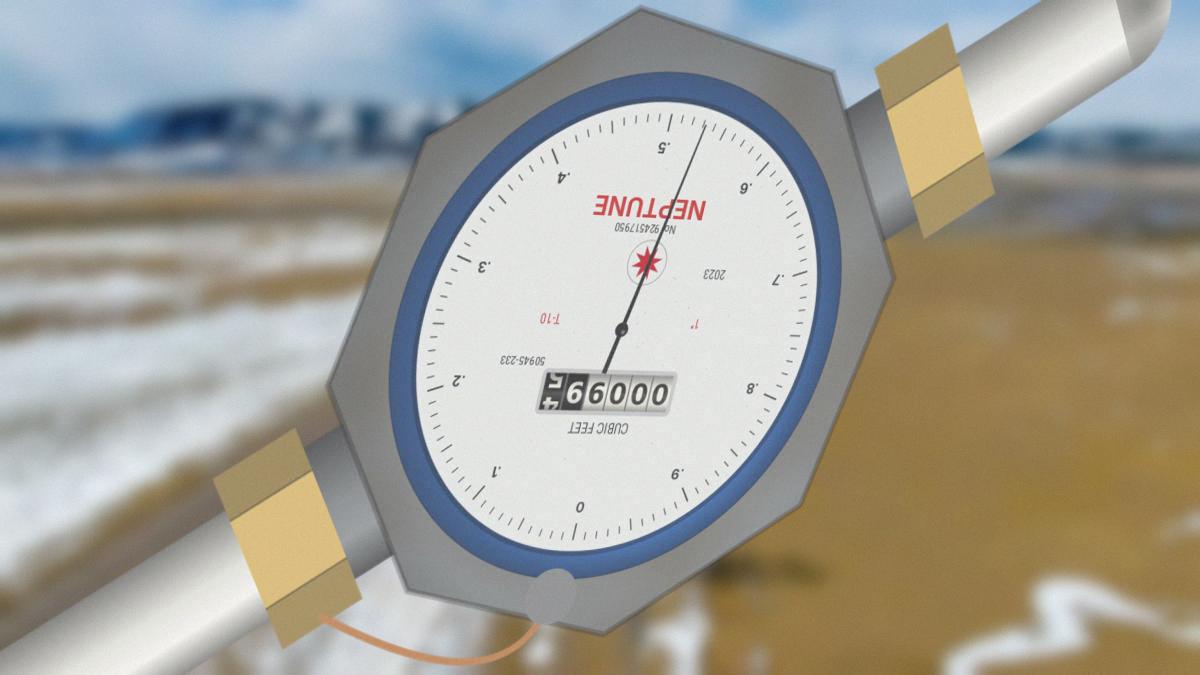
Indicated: 994.53ft³
